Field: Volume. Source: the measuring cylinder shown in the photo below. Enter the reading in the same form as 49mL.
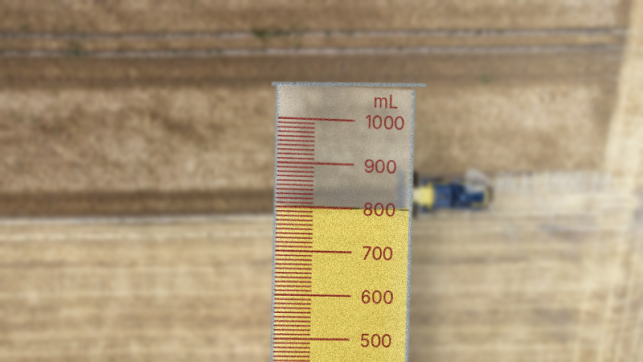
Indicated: 800mL
